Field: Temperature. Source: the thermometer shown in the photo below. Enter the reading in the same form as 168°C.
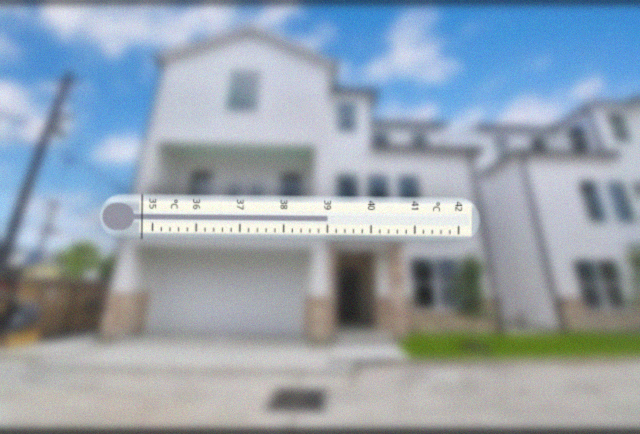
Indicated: 39°C
